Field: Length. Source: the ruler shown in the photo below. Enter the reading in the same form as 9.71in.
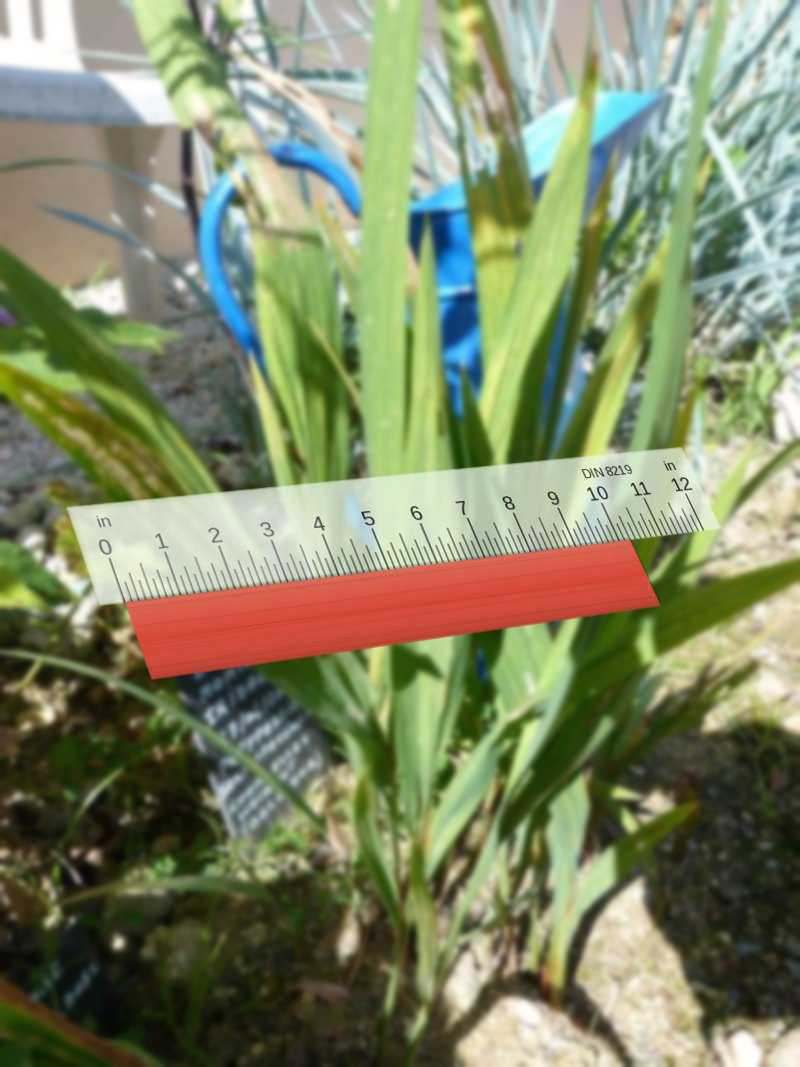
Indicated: 10.25in
